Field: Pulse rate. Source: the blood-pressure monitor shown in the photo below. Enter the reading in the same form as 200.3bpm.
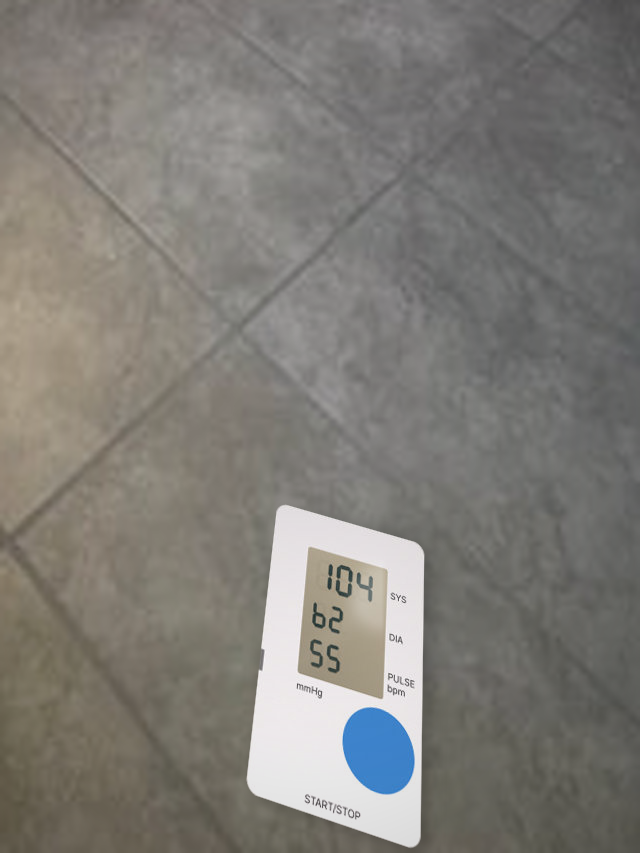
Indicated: 55bpm
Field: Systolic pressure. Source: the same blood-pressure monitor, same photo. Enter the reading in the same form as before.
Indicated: 104mmHg
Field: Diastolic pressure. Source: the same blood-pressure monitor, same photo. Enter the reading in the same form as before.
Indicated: 62mmHg
